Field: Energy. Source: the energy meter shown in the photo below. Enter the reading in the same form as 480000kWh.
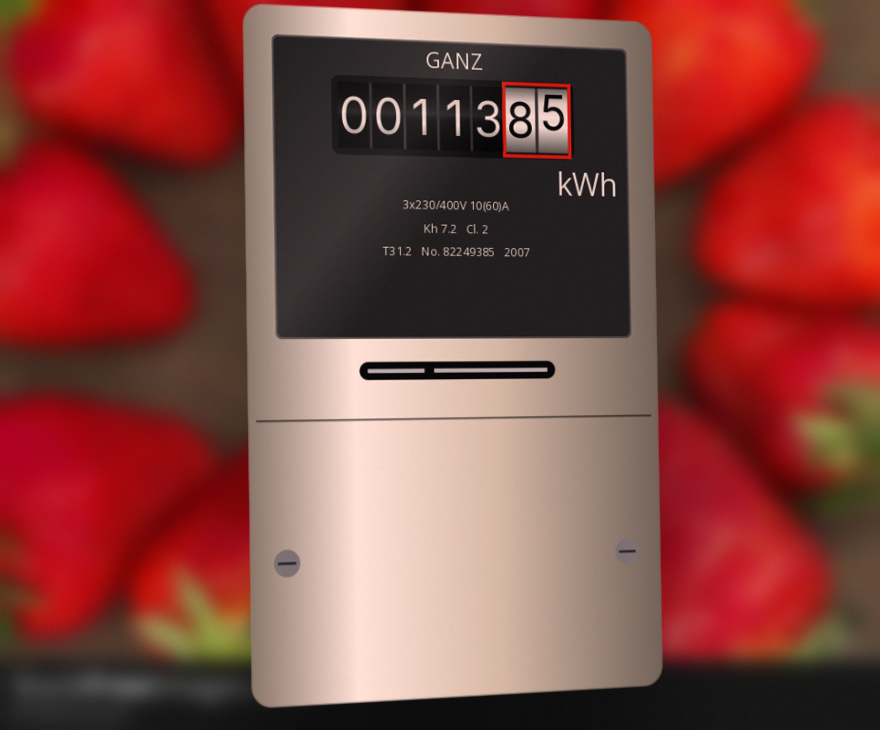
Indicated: 113.85kWh
